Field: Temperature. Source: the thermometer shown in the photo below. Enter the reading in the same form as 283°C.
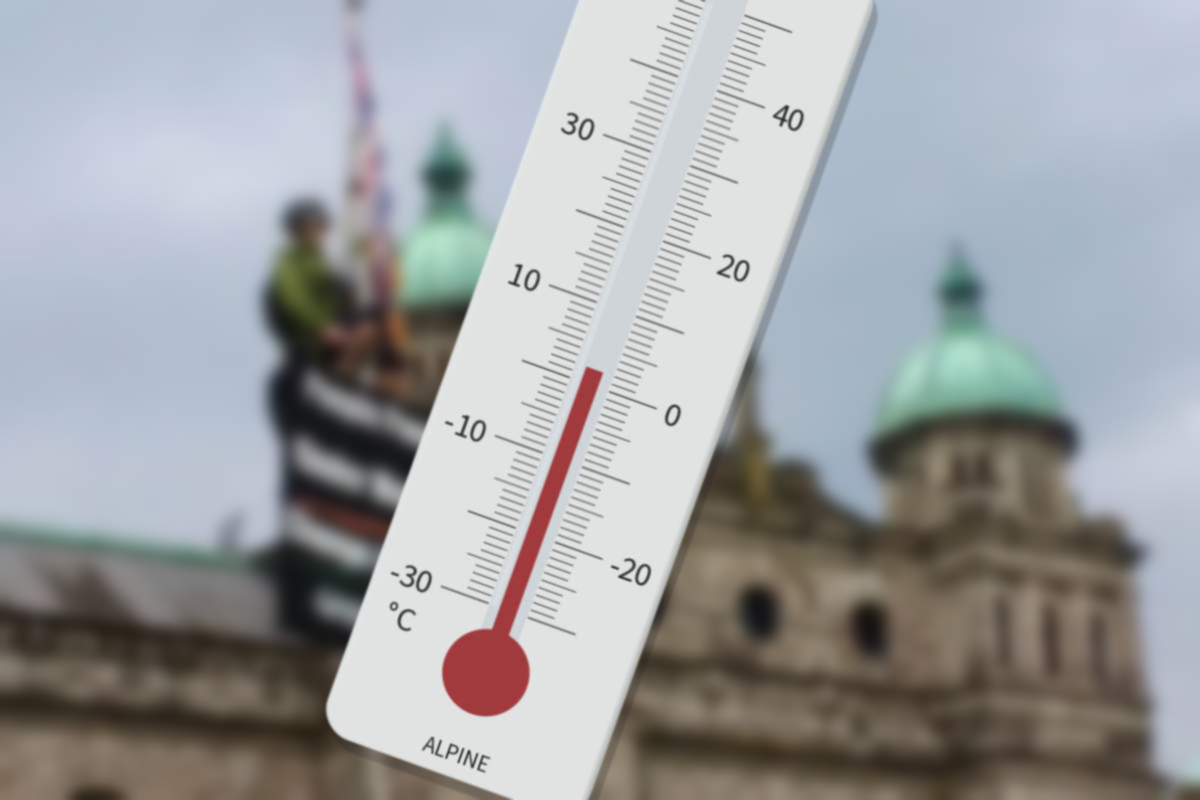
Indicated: 2°C
